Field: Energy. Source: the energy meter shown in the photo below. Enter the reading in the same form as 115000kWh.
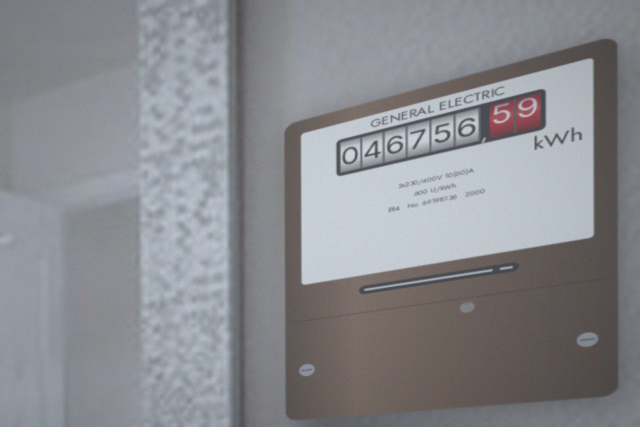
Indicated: 46756.59kWh
